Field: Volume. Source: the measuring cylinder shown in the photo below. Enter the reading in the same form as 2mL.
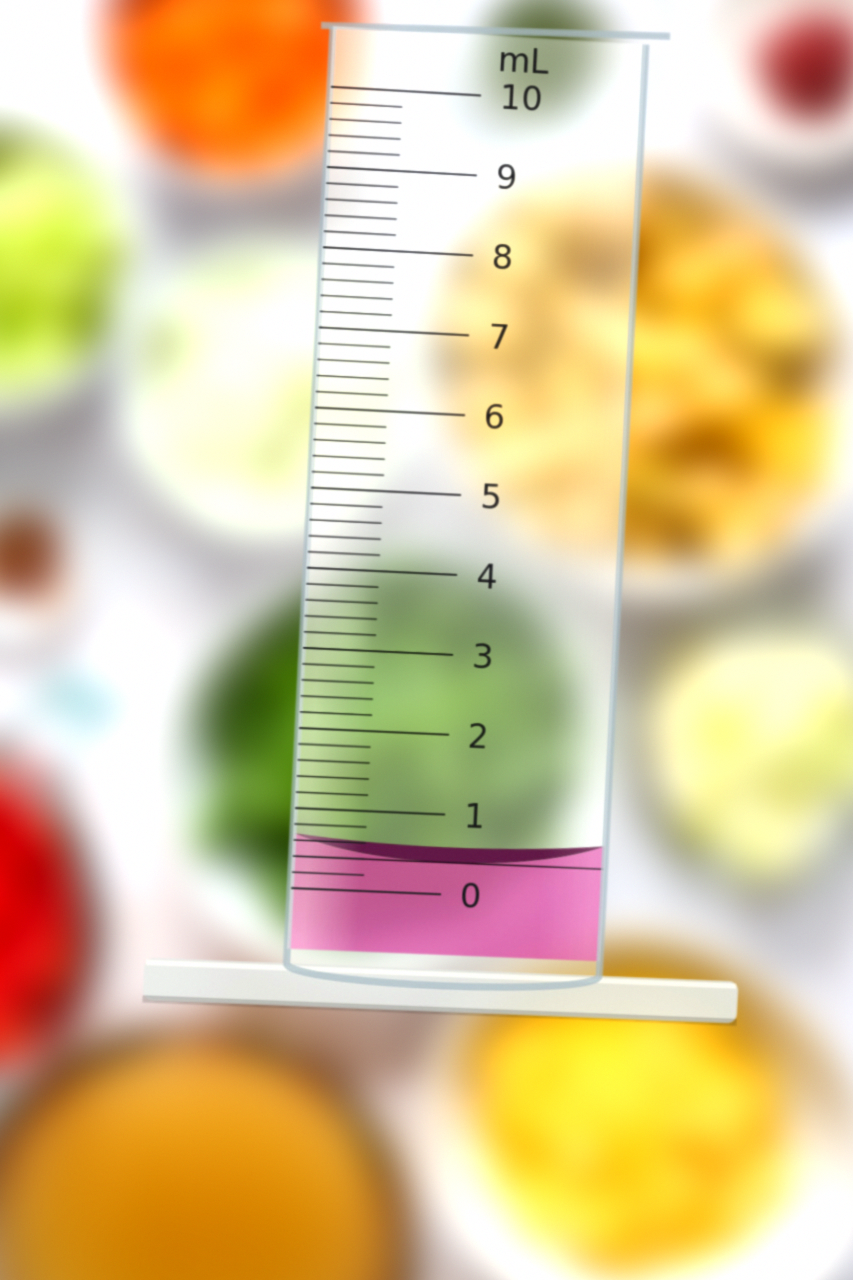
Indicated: 0.4mL
